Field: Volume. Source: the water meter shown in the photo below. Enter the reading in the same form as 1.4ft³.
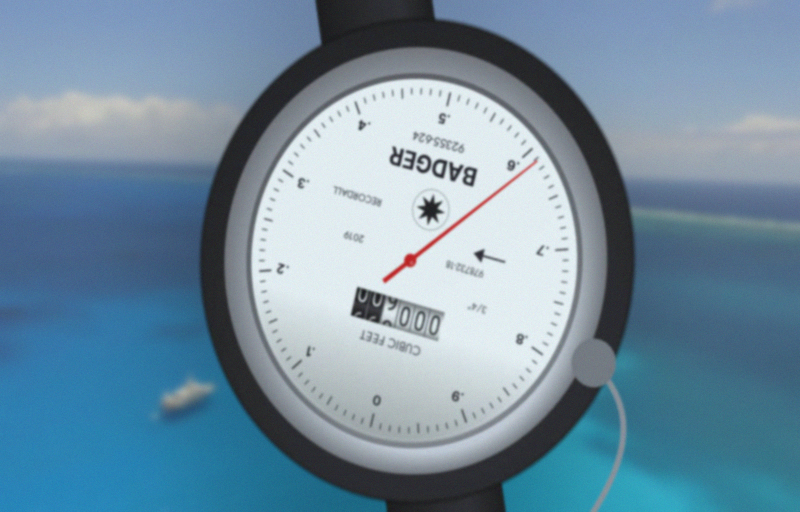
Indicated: 599.61ft³
